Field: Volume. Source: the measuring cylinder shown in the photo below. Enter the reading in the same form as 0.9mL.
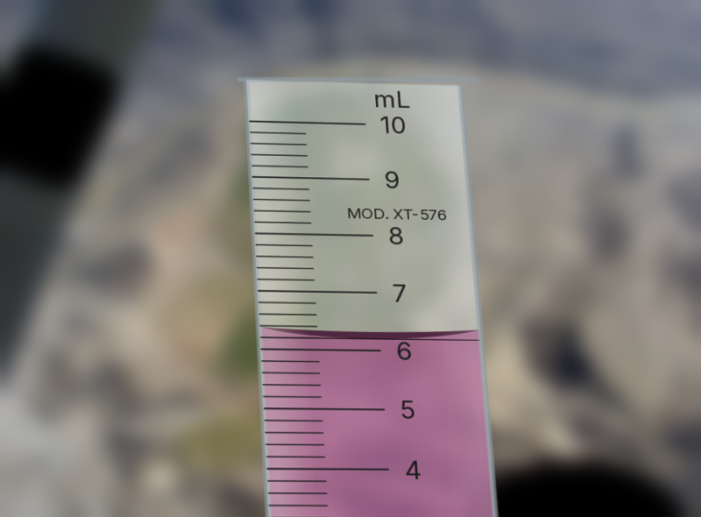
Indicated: 6.2mL
